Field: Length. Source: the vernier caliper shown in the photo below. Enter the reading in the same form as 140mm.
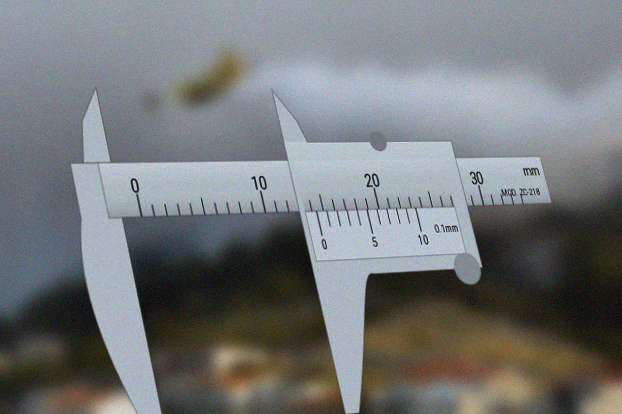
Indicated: 14.4mm
